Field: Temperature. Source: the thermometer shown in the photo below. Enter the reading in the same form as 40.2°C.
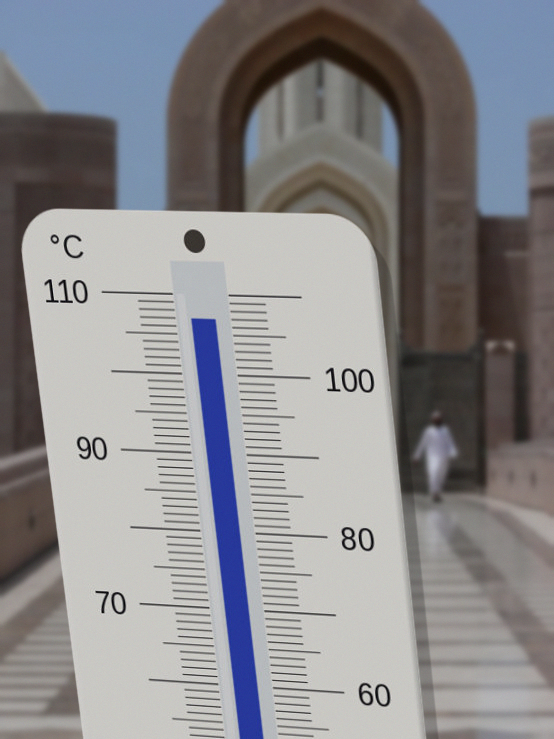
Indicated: 107°C
